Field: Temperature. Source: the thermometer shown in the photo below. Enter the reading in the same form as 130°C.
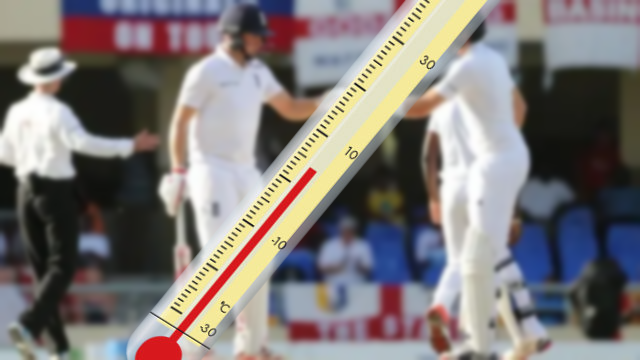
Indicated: 4°C
